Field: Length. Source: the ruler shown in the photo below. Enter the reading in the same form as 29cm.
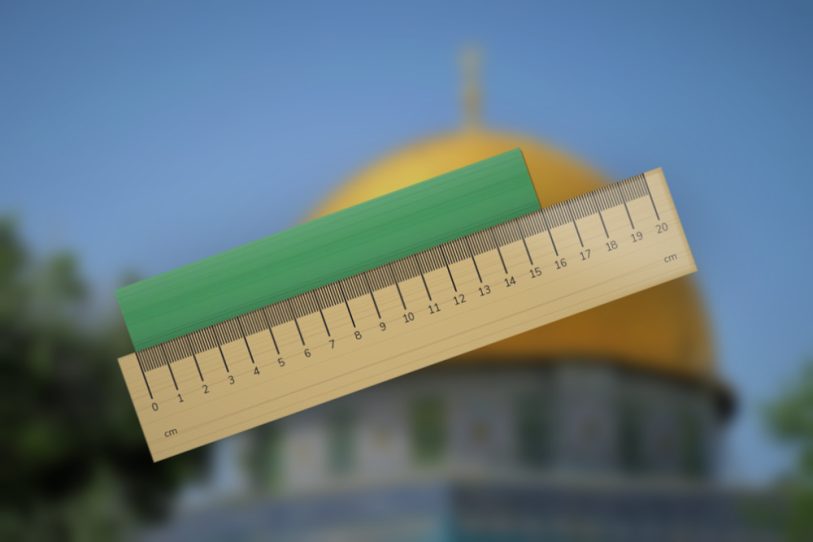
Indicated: 16cm
